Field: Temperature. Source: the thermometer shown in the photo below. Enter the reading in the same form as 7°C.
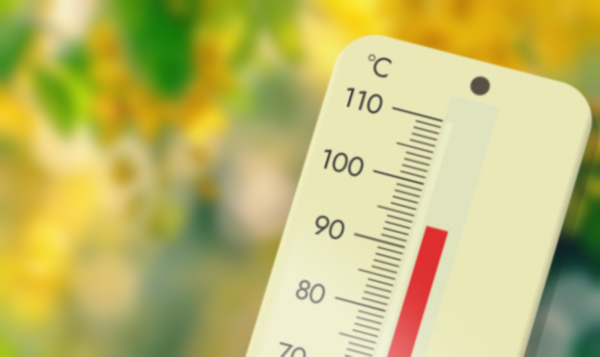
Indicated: 94°C
